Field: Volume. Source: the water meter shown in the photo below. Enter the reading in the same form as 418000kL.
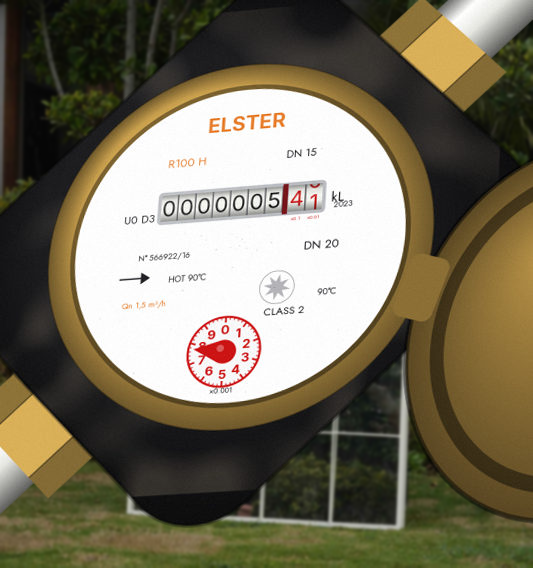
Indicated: 5.407kL
